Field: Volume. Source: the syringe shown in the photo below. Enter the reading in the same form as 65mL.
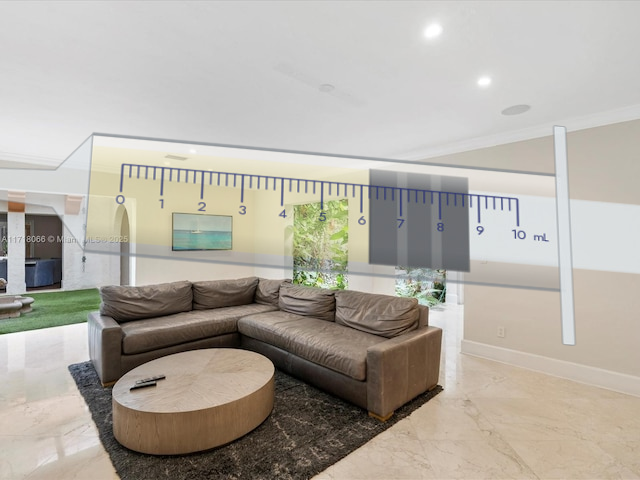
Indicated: 6.2mL
